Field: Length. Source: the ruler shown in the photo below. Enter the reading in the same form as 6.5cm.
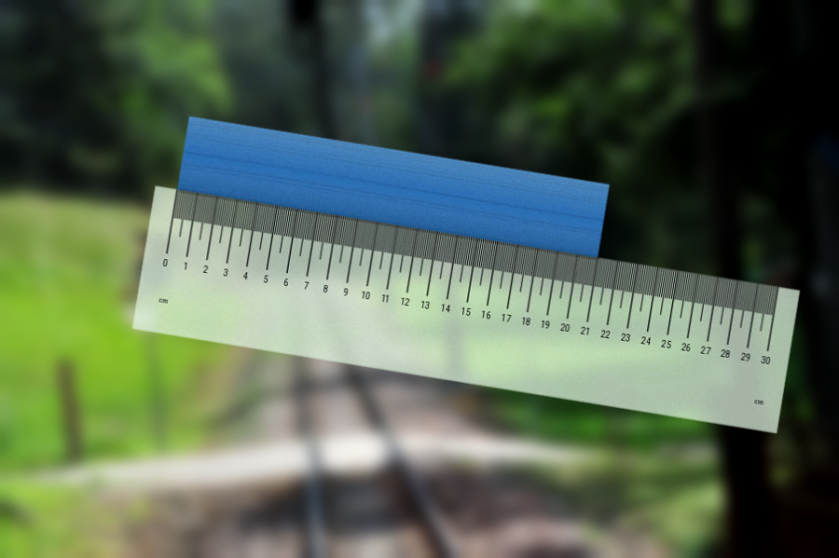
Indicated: 21cm
